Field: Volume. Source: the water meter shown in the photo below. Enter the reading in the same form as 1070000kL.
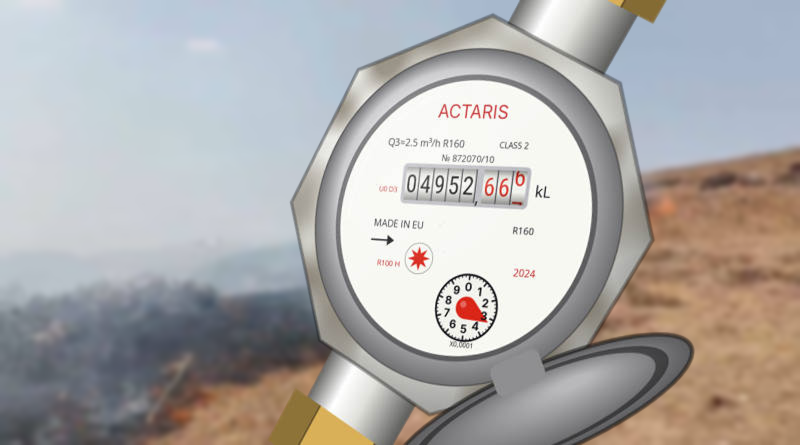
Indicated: 4952.6663kL
